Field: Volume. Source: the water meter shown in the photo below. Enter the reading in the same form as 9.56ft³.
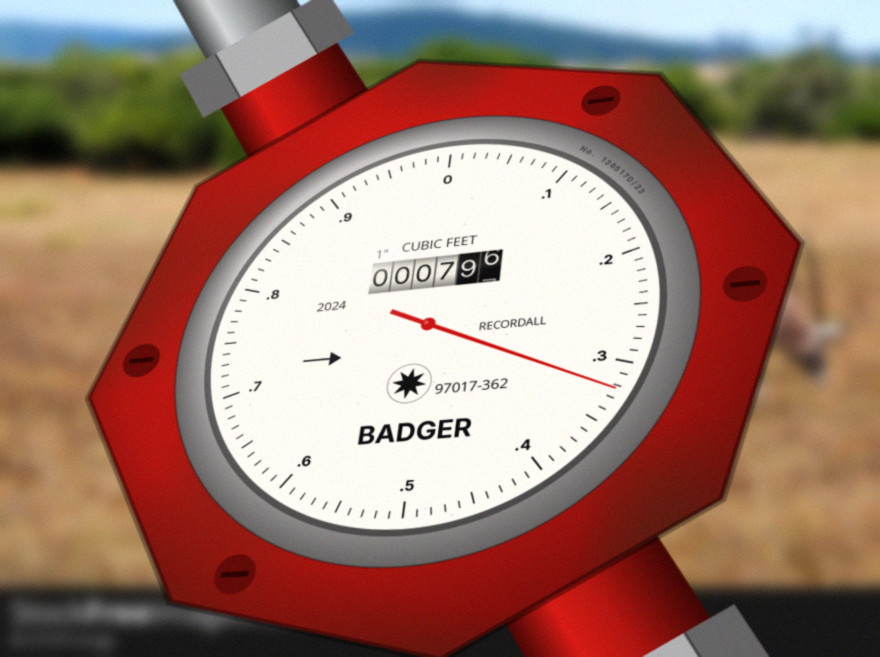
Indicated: 796.32ft³
